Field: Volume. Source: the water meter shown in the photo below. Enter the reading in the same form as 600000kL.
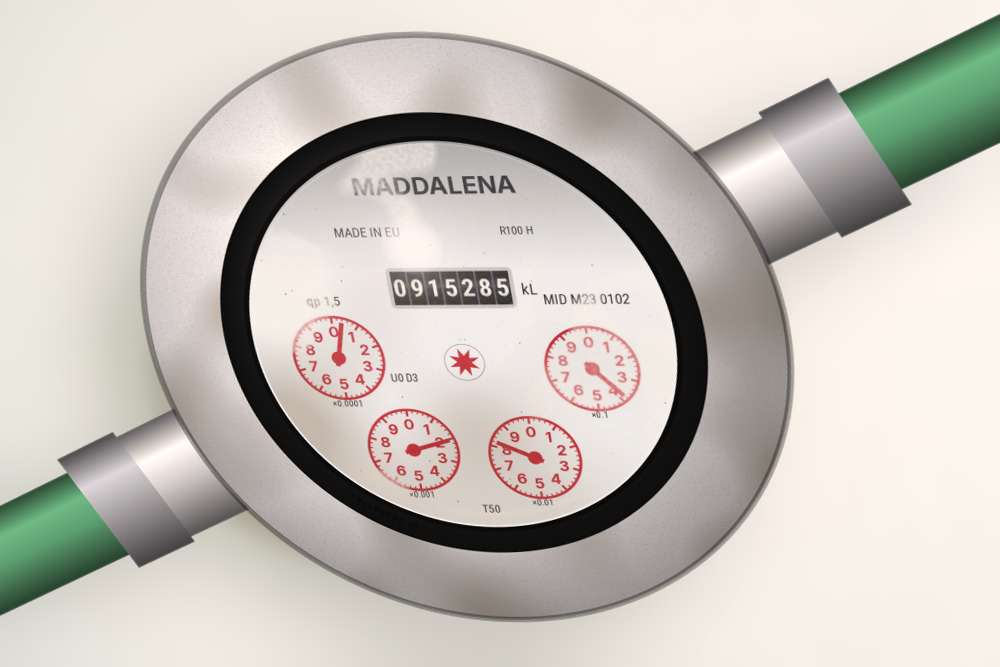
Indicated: 915285.3820kL
